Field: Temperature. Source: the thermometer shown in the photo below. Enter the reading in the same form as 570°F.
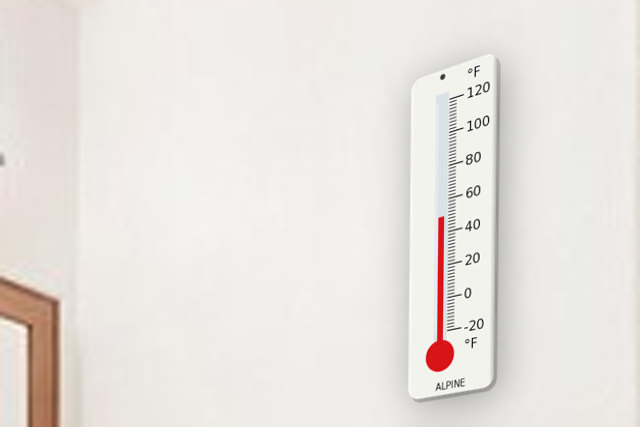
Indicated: 50°F
